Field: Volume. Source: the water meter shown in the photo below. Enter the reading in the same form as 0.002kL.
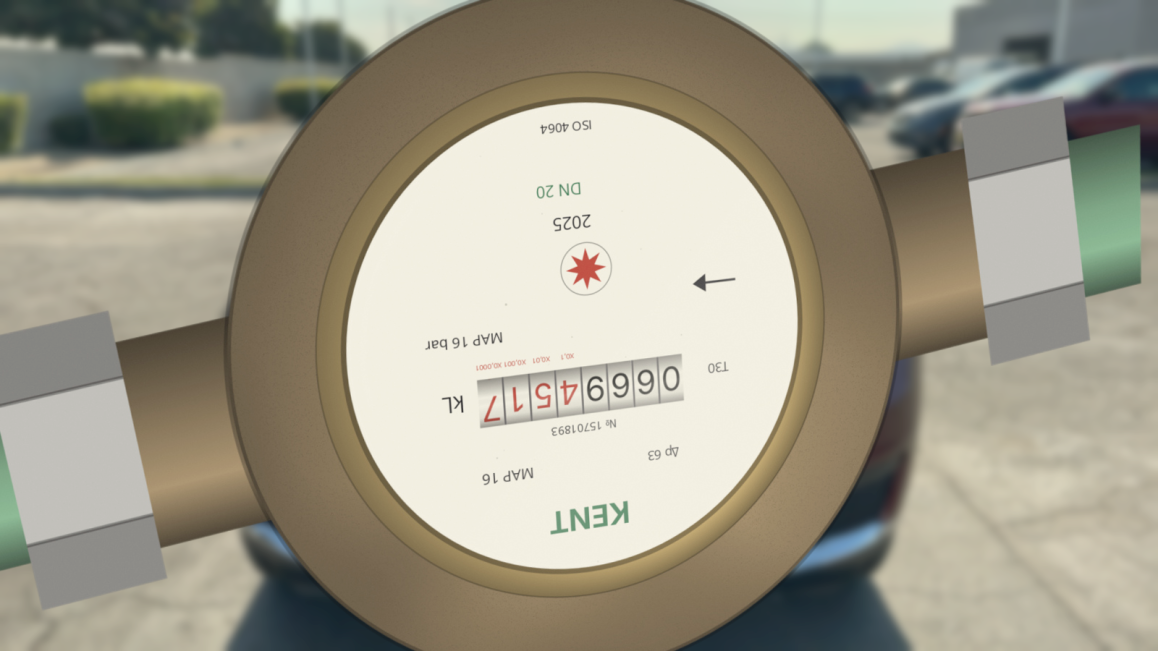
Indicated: 669.4517kL
